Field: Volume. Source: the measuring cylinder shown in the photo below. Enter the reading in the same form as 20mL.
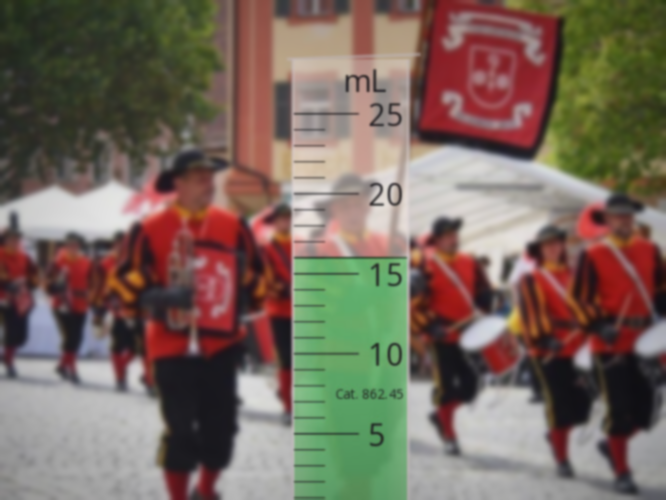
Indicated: 16mL
